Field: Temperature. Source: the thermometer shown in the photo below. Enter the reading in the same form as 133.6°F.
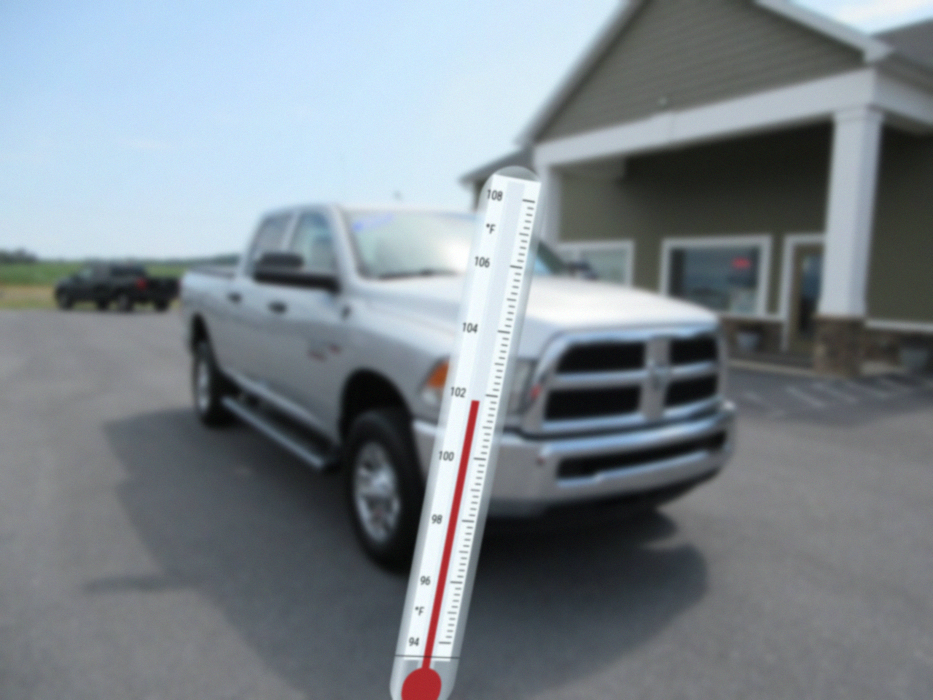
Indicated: 101.8°F
